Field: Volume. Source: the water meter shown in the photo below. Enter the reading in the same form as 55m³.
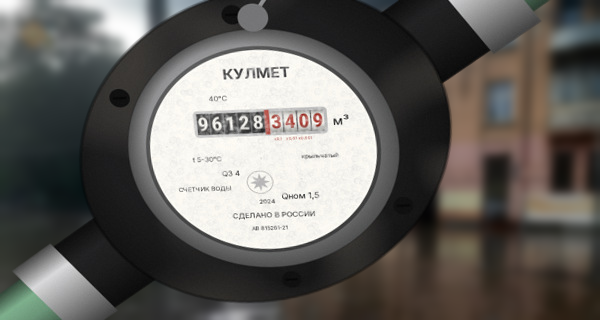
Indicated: 96128.3409m³
